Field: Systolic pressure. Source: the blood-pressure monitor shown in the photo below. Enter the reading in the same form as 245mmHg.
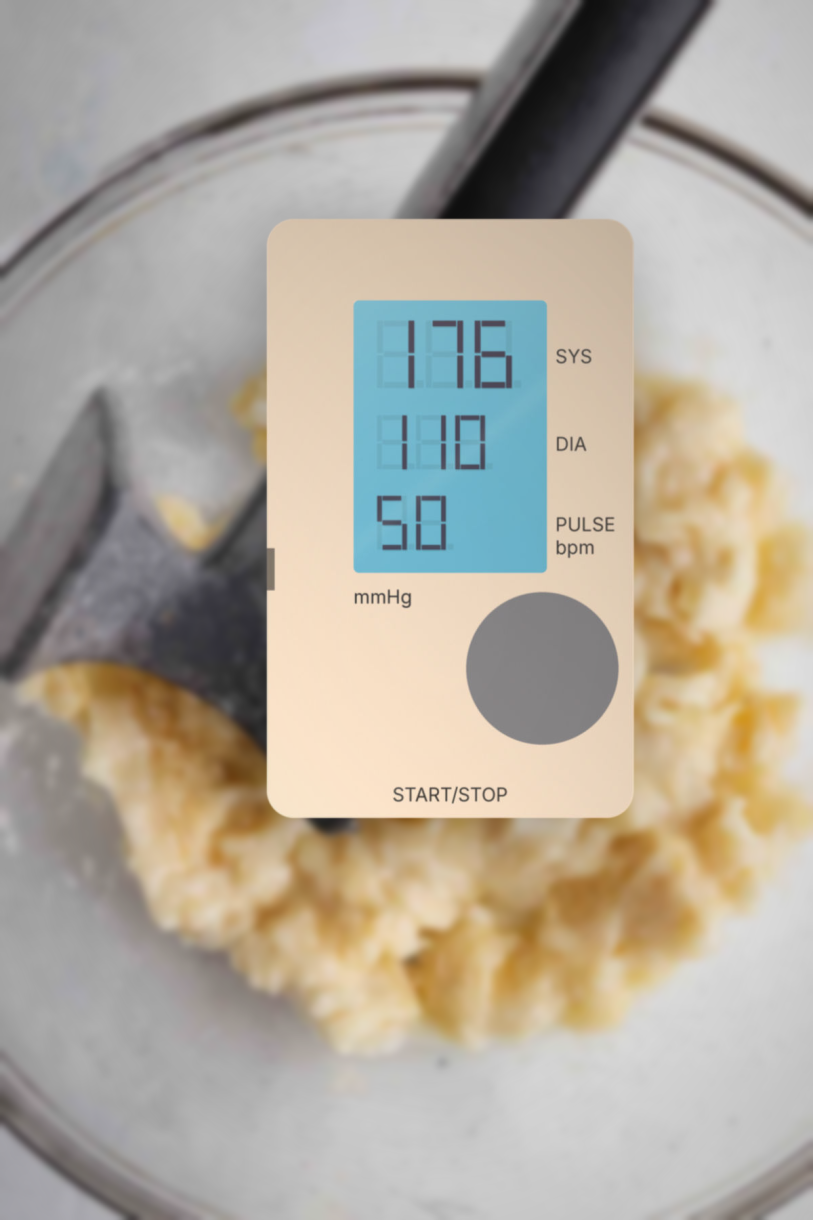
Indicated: 176mmHg
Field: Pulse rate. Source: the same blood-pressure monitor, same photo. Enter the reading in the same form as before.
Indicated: 50bpm
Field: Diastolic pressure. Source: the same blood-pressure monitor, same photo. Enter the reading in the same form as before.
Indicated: 110mmHg
